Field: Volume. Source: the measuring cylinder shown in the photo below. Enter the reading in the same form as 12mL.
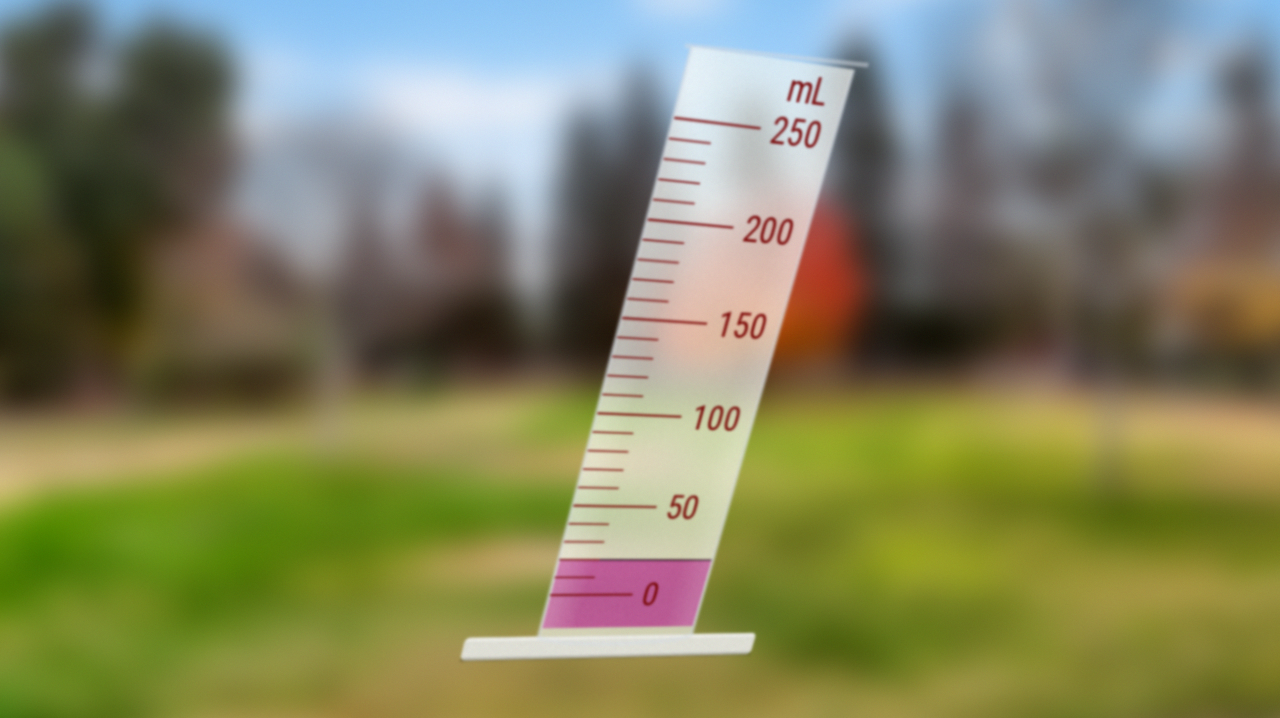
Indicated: 20mL
